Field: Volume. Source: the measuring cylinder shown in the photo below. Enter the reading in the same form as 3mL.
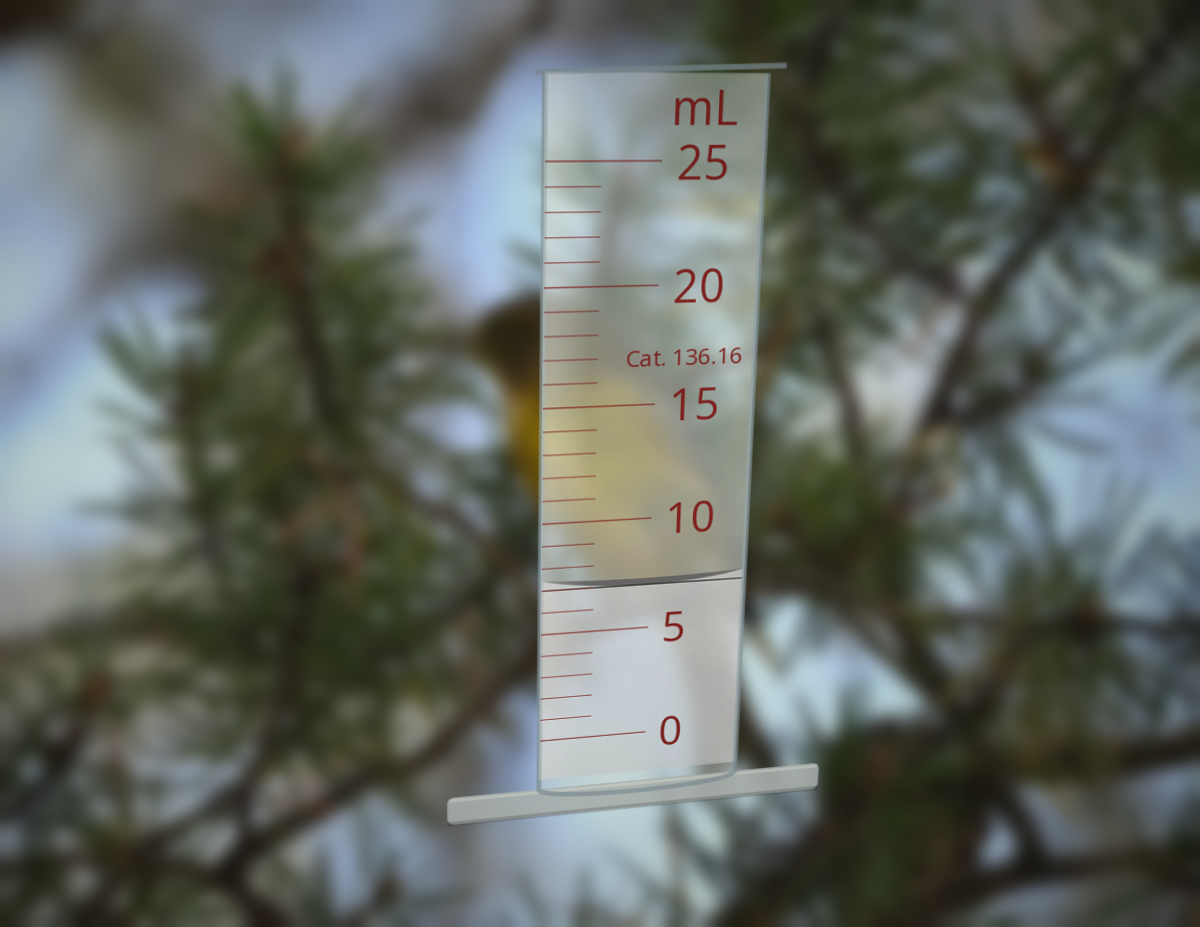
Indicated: 7mL
